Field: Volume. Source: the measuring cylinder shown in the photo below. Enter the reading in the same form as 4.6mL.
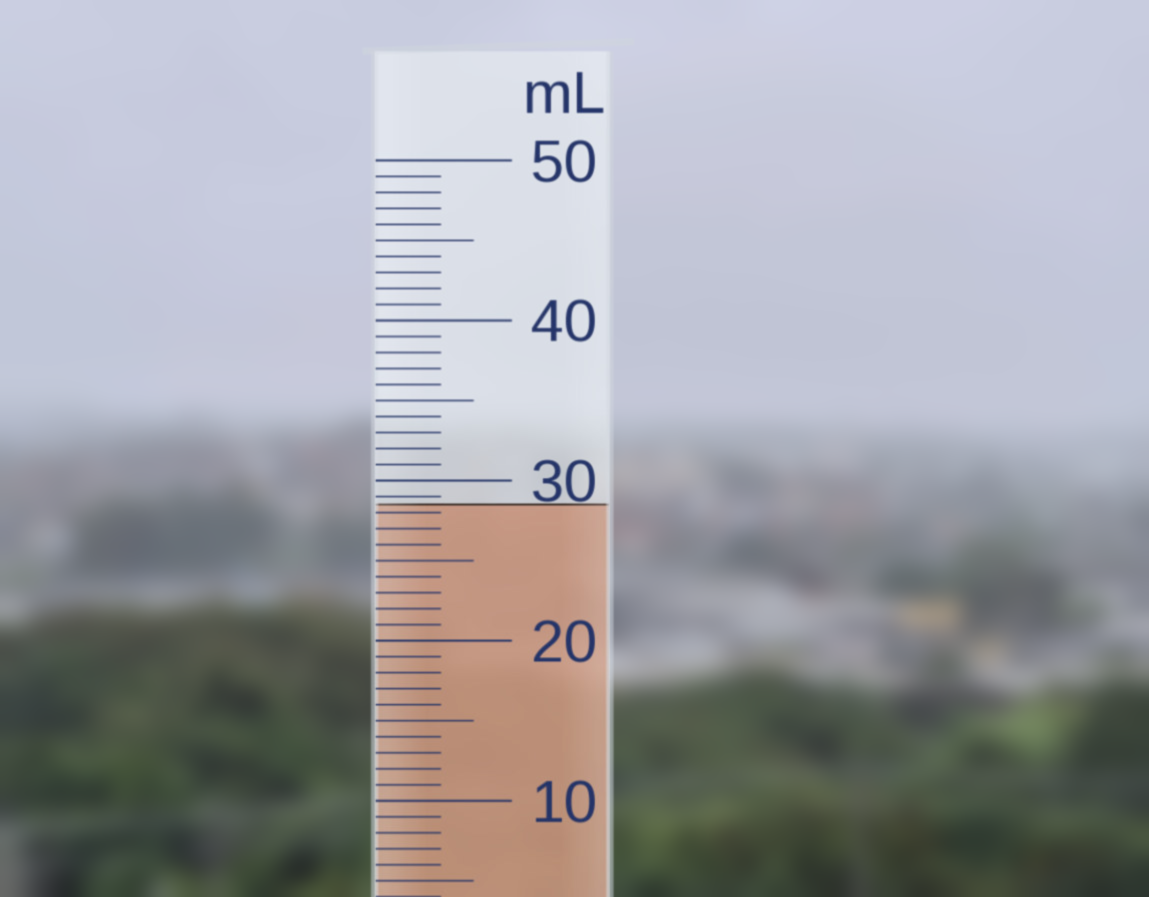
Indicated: 28.5mL
